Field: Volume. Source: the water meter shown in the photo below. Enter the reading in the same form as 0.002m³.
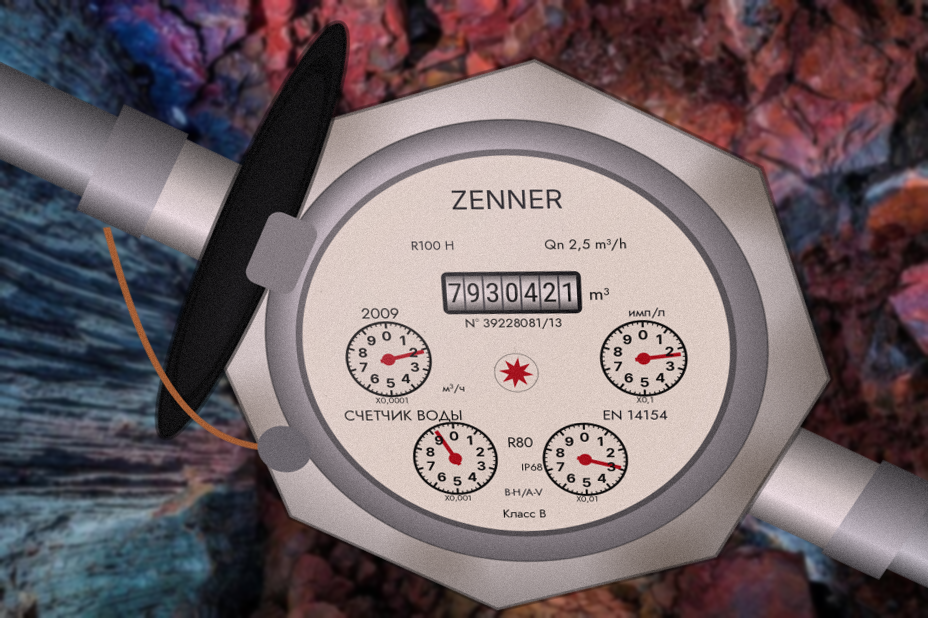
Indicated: 7930421.2292m³
